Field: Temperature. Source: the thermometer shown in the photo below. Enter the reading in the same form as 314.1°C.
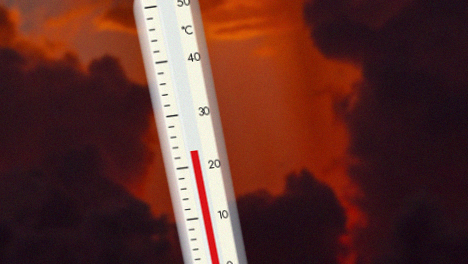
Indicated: 23°C
